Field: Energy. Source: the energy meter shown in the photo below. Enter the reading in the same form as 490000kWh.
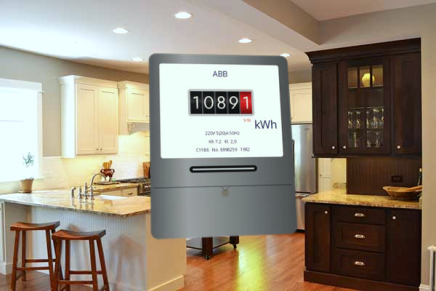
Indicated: 1089.1kWh
